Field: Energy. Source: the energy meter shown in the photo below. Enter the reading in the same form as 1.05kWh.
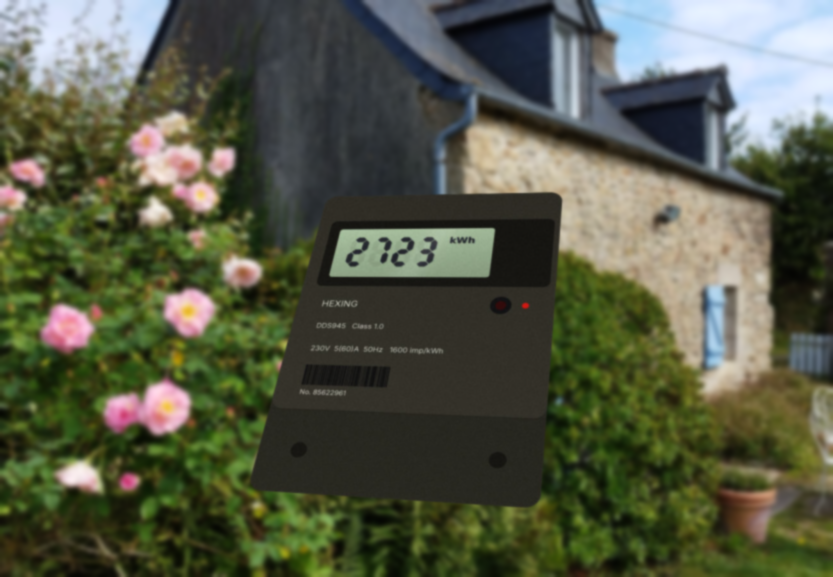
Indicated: 2723kWh
